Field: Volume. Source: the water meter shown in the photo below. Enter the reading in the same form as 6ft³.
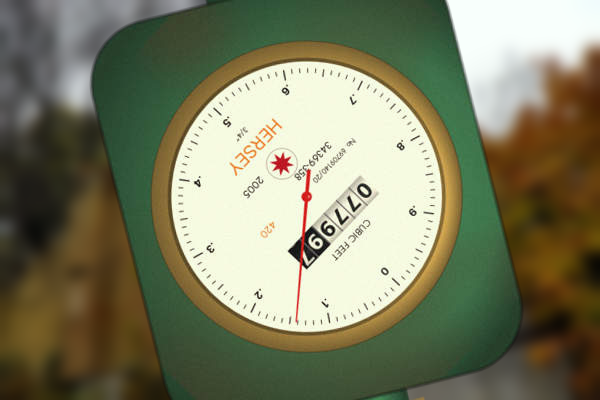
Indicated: 77997.14ft³
